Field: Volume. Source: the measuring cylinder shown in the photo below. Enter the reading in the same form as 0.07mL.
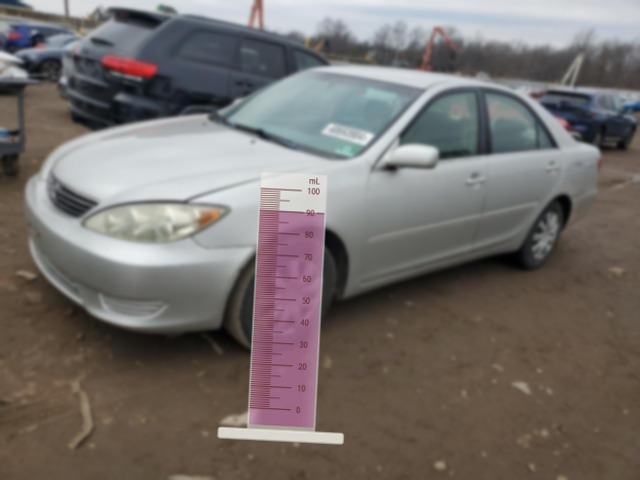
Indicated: 90mL
